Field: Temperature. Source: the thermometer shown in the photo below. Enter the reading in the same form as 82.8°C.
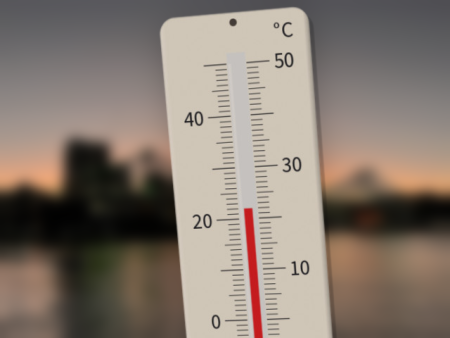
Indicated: 22°C
